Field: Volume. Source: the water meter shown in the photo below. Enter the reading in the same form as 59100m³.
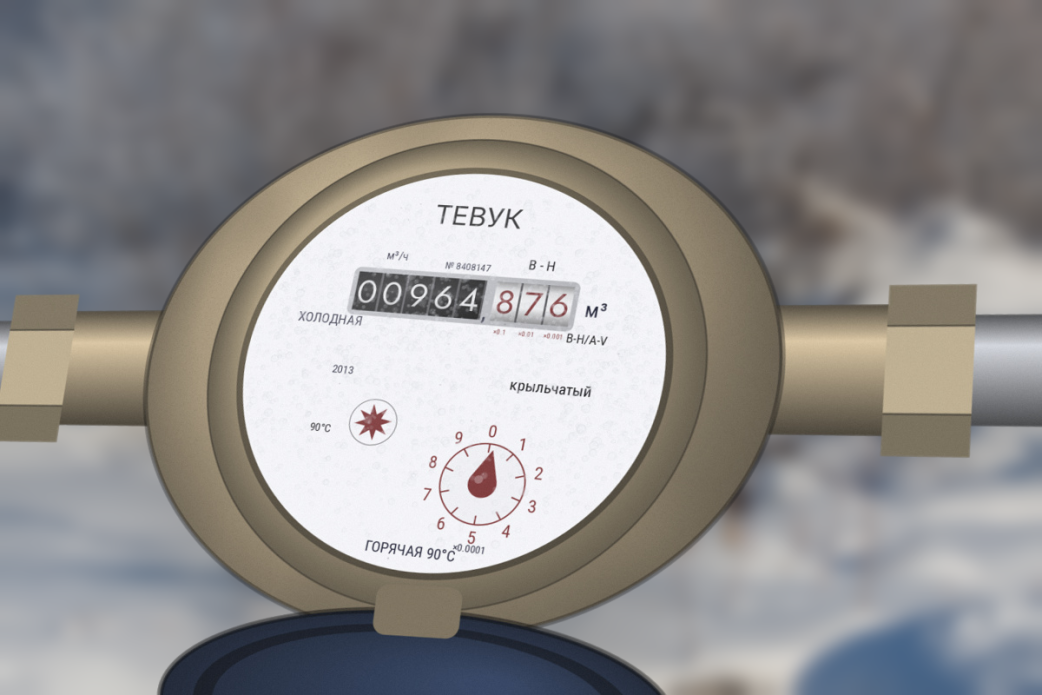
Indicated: 964.8760m³
